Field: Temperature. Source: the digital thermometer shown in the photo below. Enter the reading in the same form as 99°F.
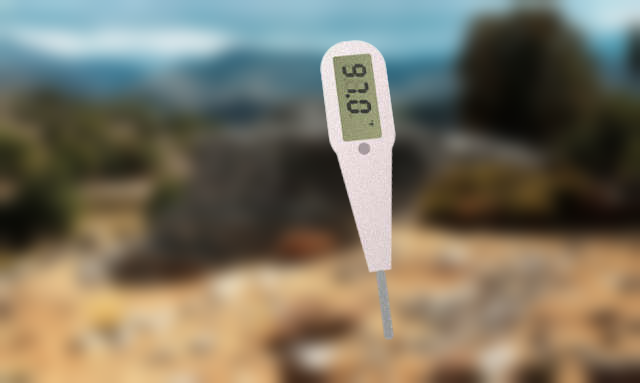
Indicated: 97.0°F
